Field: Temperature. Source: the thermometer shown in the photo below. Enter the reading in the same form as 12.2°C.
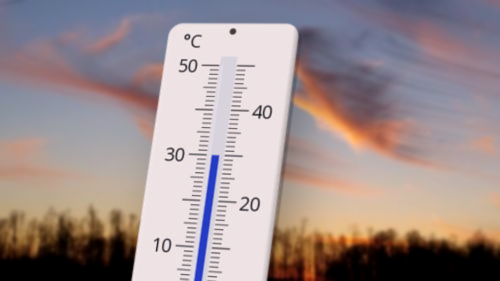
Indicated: 30°C
